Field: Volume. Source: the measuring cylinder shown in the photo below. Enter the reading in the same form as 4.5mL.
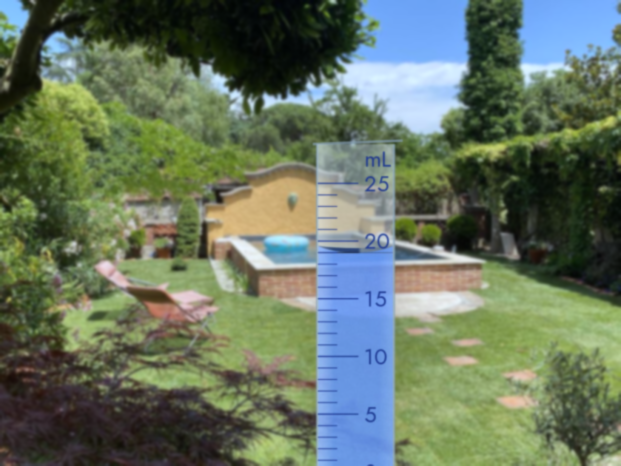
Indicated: 19mL
